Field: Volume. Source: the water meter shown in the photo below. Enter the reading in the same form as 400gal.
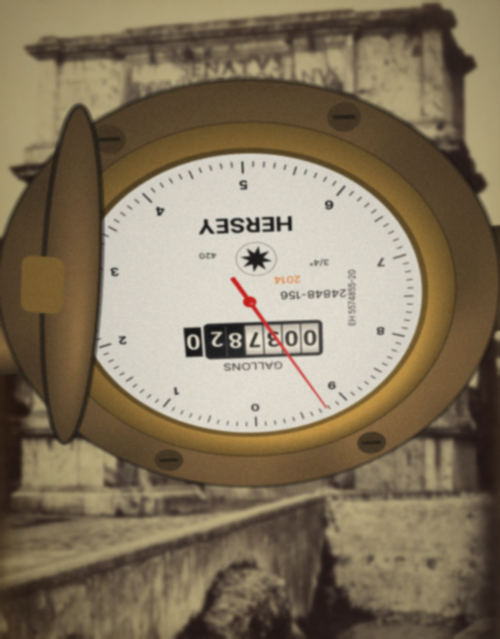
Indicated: 37819.2gal
